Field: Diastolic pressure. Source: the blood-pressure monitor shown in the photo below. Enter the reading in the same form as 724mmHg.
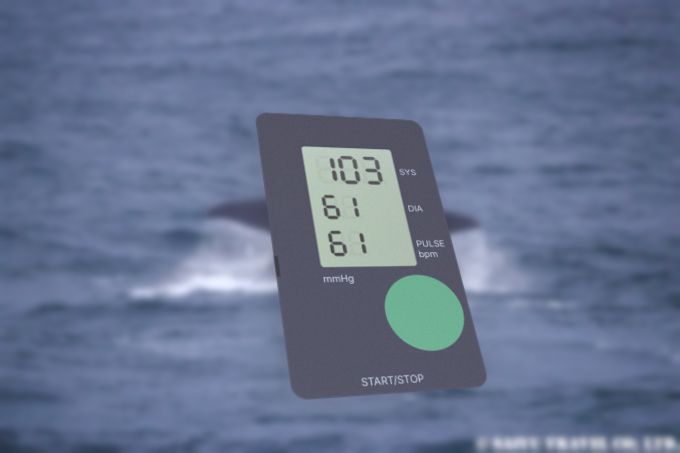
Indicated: 61mmHg
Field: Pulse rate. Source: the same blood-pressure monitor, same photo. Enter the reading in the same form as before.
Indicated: 61bpm
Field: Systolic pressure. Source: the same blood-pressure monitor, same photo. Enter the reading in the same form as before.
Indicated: 103mmHg
